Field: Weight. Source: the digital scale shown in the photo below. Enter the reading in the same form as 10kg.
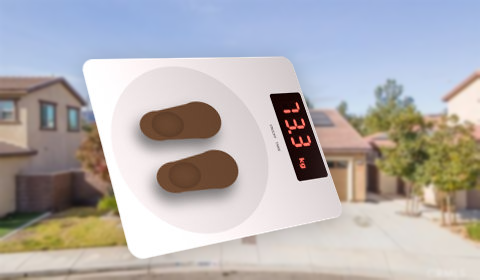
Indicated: 73.3kg
